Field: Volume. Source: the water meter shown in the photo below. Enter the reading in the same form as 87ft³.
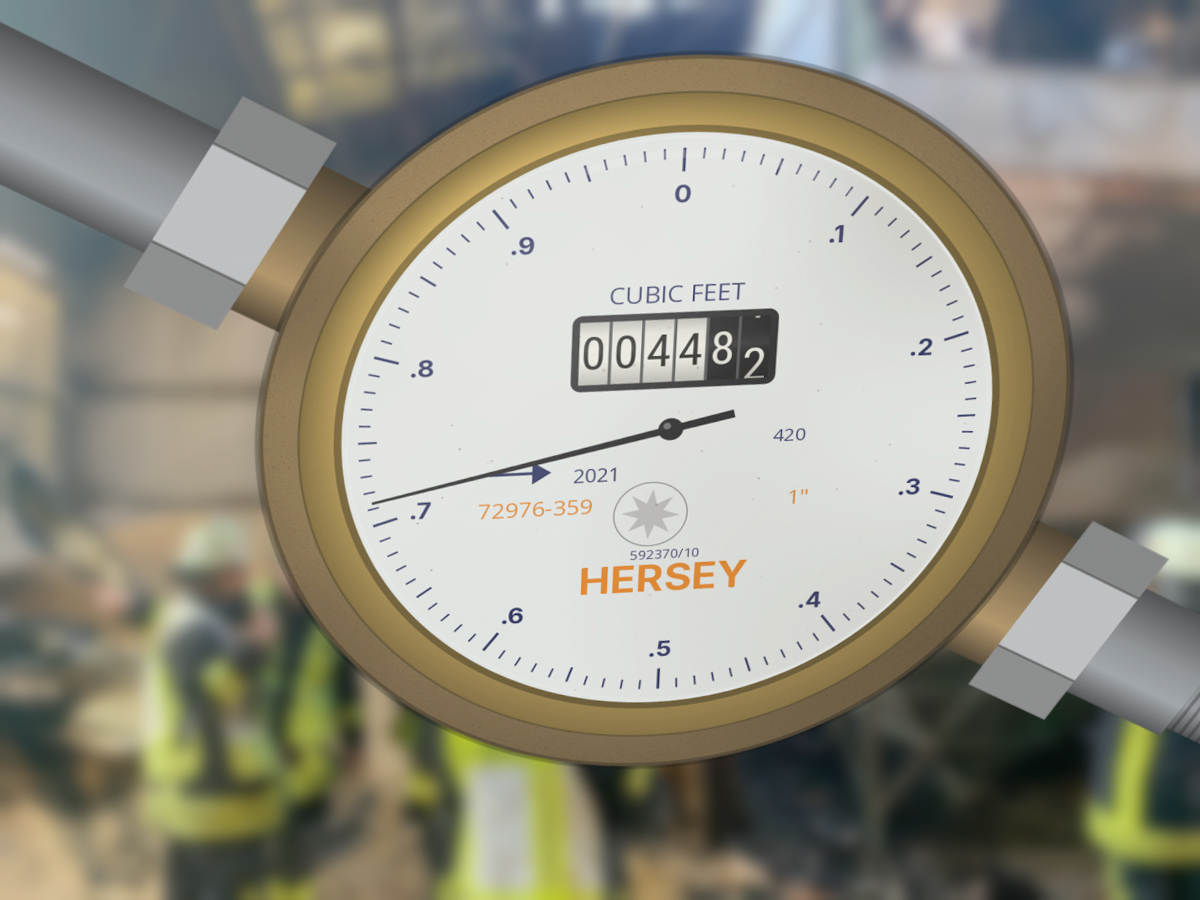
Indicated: 4481.71ft³
